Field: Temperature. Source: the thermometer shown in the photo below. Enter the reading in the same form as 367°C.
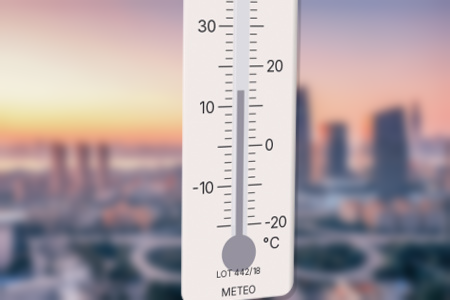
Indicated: 14°C
